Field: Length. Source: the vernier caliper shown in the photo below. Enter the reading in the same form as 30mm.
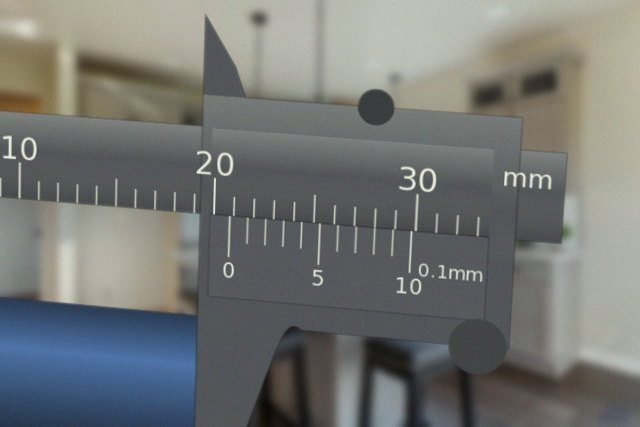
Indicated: 20.8mm
